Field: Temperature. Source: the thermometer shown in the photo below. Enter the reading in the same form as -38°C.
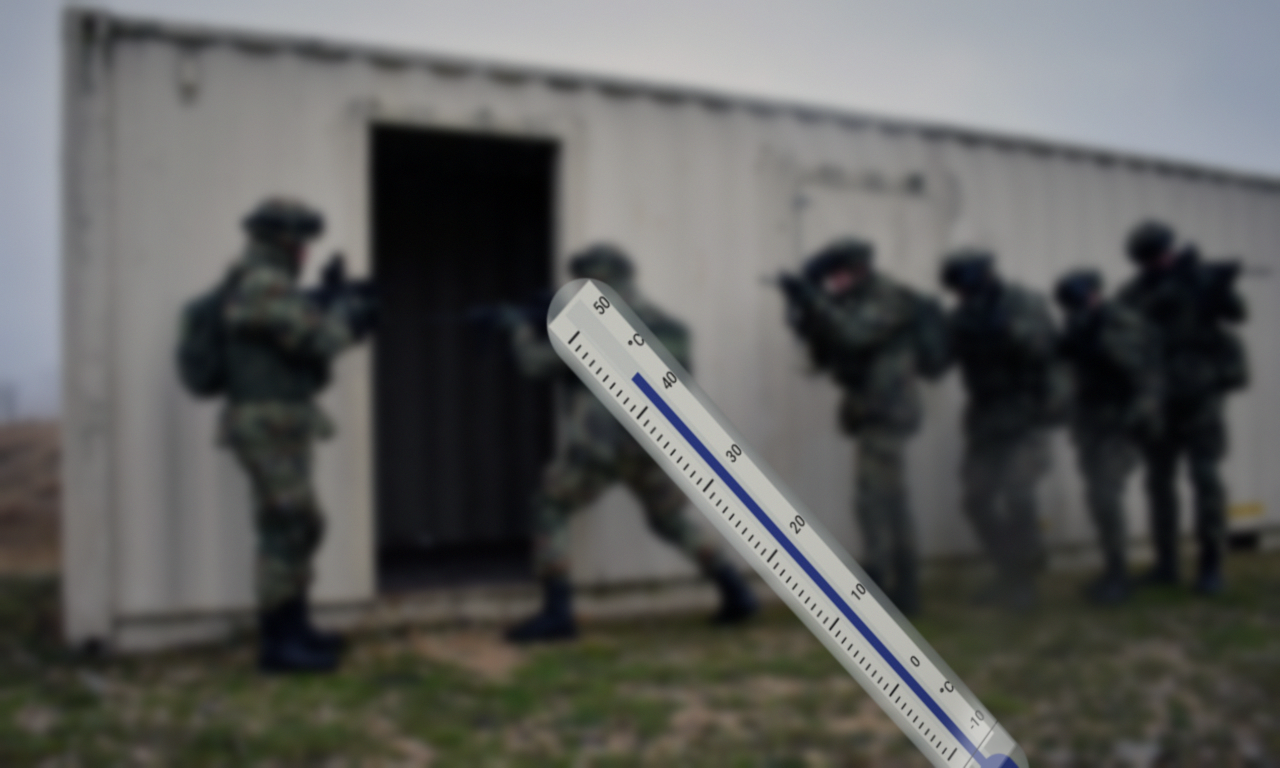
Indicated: 43°C
